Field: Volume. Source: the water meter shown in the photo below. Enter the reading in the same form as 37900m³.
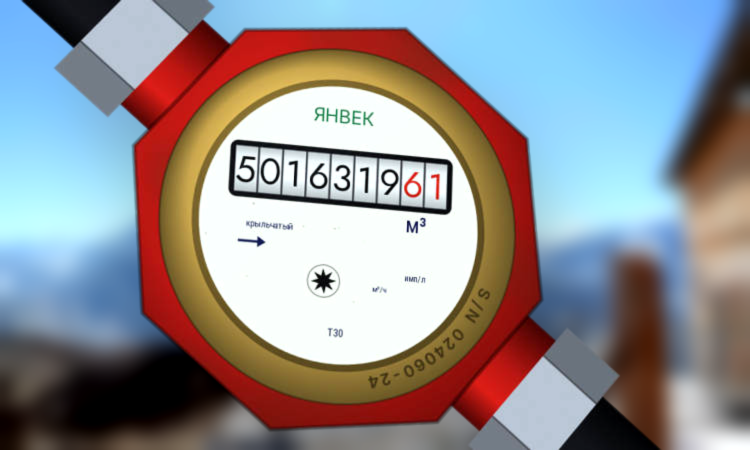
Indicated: 5016319.61m³
